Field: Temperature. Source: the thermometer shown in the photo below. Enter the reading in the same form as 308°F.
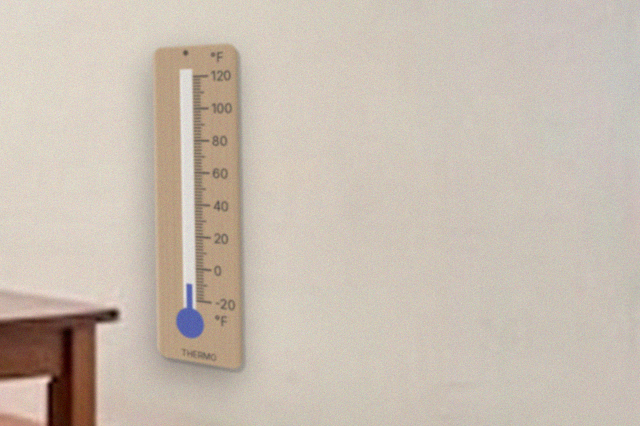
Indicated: -10°F
